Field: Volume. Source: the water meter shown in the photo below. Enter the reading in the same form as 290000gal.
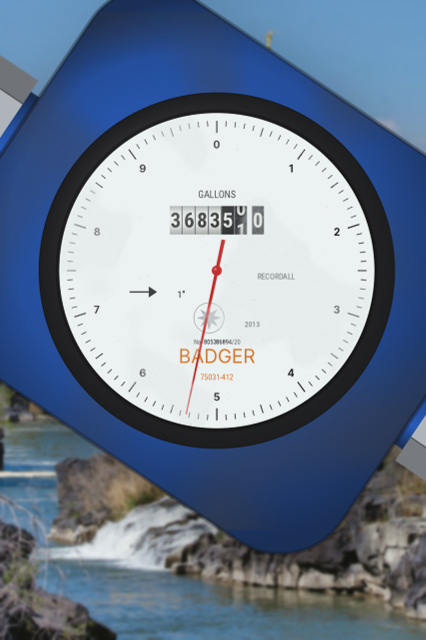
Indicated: 3683505.3gal
